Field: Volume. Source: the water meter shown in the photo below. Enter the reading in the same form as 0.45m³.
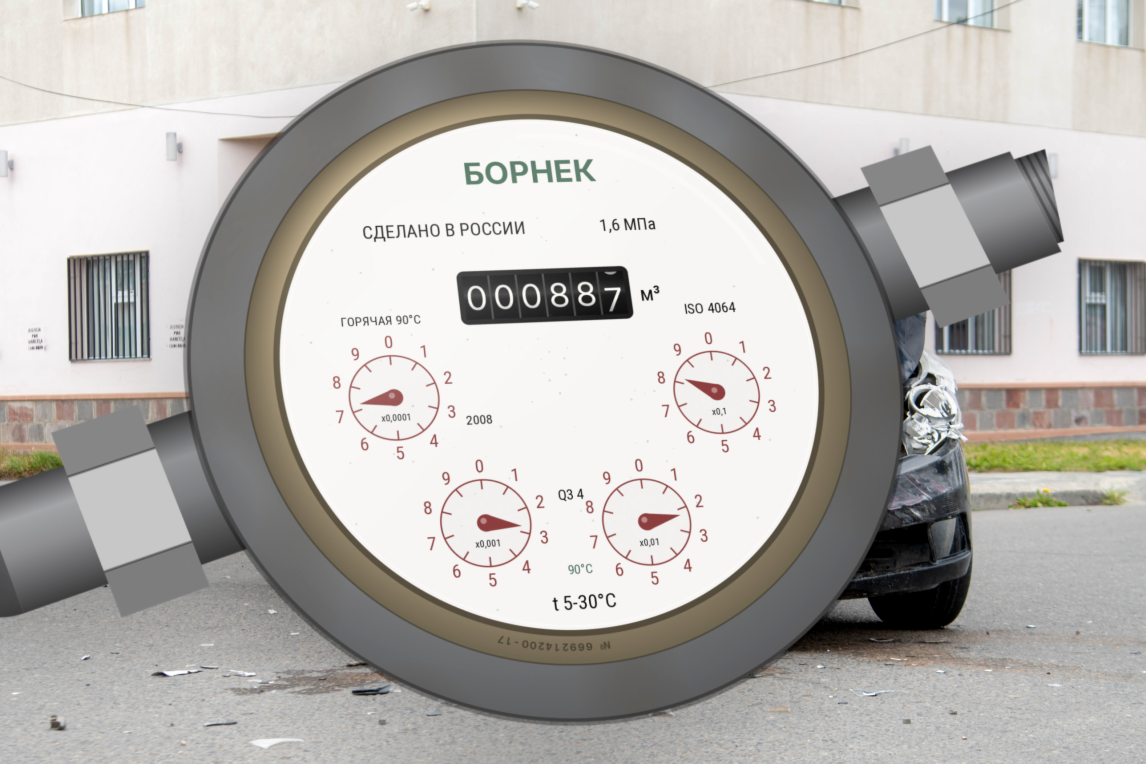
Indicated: 886.8227m³
